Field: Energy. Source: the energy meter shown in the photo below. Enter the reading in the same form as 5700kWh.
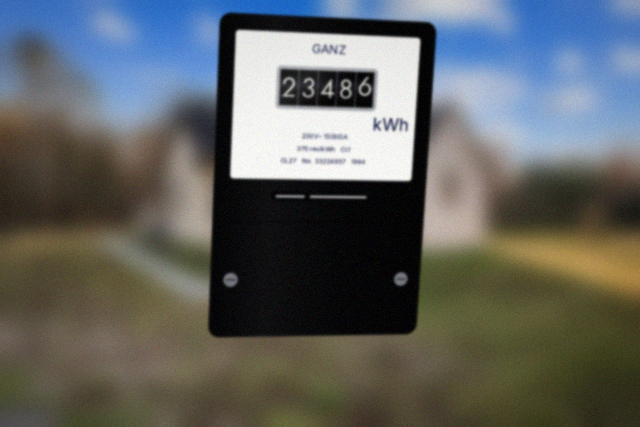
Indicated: 23486kWh
